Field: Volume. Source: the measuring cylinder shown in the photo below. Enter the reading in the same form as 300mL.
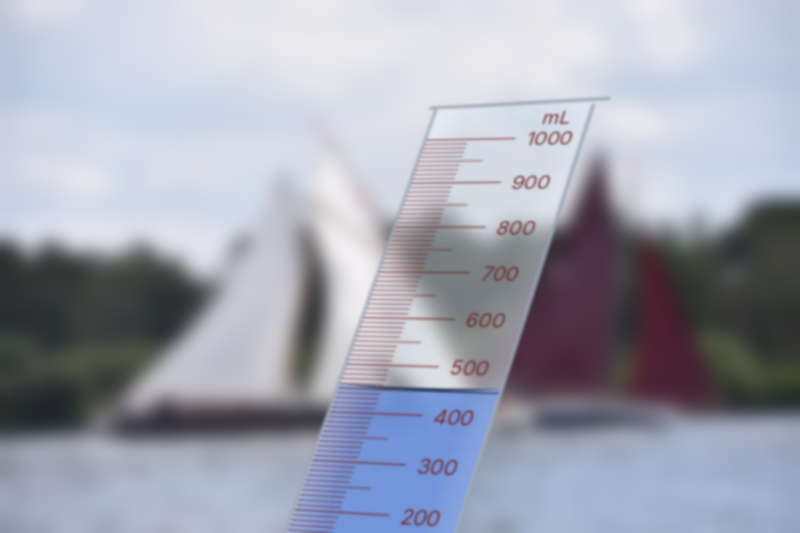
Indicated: 450mL
